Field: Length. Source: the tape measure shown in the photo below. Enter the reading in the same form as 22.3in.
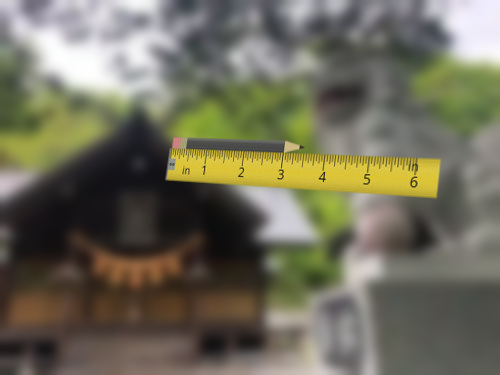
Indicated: 3.5in
